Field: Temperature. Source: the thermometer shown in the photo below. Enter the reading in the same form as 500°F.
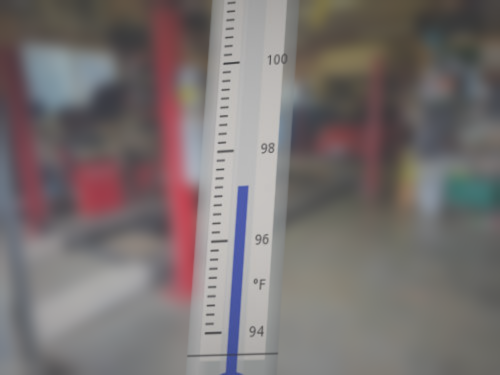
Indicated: 97.2°F
